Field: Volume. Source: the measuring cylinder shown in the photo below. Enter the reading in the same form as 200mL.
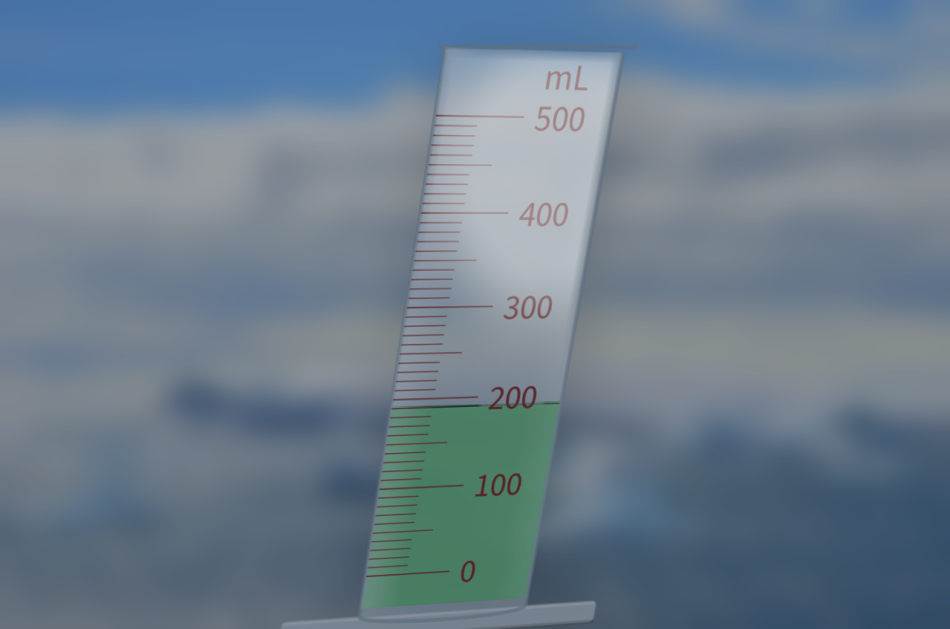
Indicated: 190mL
